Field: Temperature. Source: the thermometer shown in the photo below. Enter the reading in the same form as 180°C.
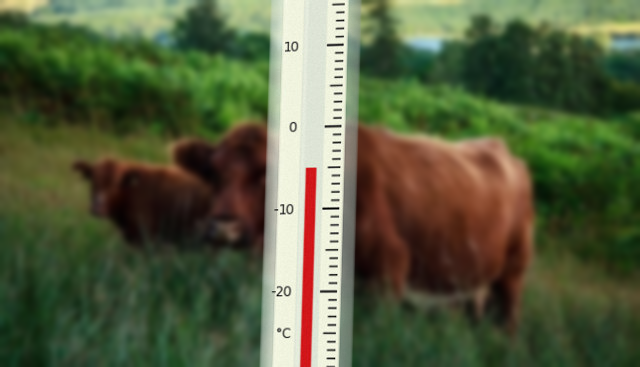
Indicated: -5°C
